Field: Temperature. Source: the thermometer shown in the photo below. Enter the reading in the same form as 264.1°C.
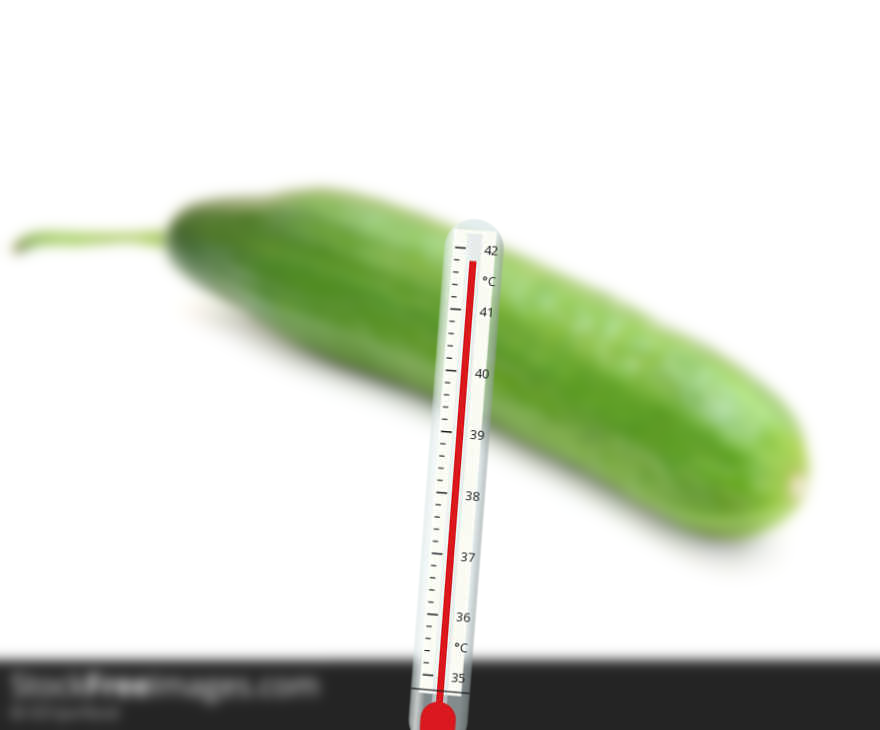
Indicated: 41.8°C
